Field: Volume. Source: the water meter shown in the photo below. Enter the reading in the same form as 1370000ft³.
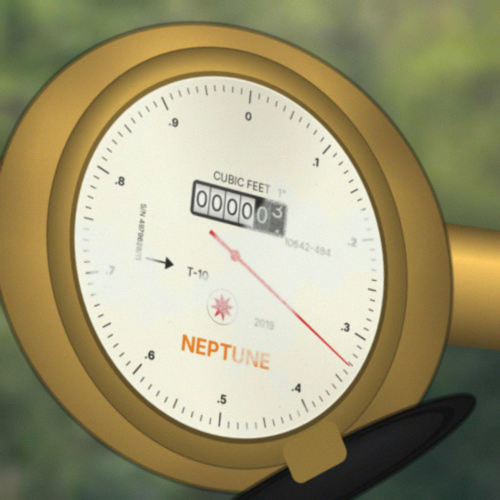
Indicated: 3.33ft³
